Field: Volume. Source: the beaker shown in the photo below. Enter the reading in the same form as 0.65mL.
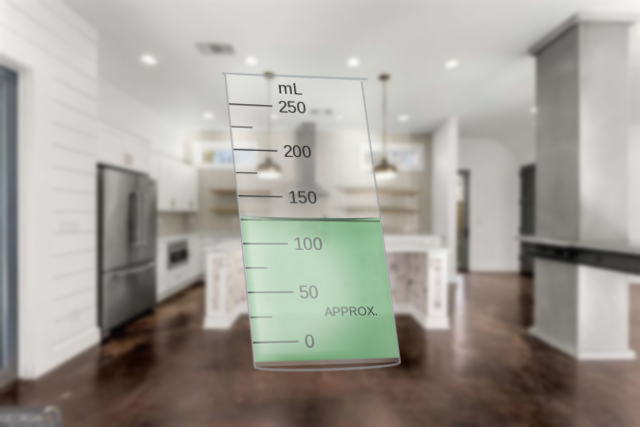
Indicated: 125mL
